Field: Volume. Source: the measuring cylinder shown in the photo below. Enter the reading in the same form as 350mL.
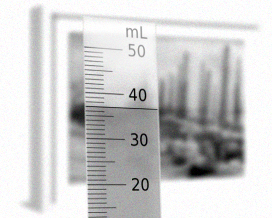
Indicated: 37mL
